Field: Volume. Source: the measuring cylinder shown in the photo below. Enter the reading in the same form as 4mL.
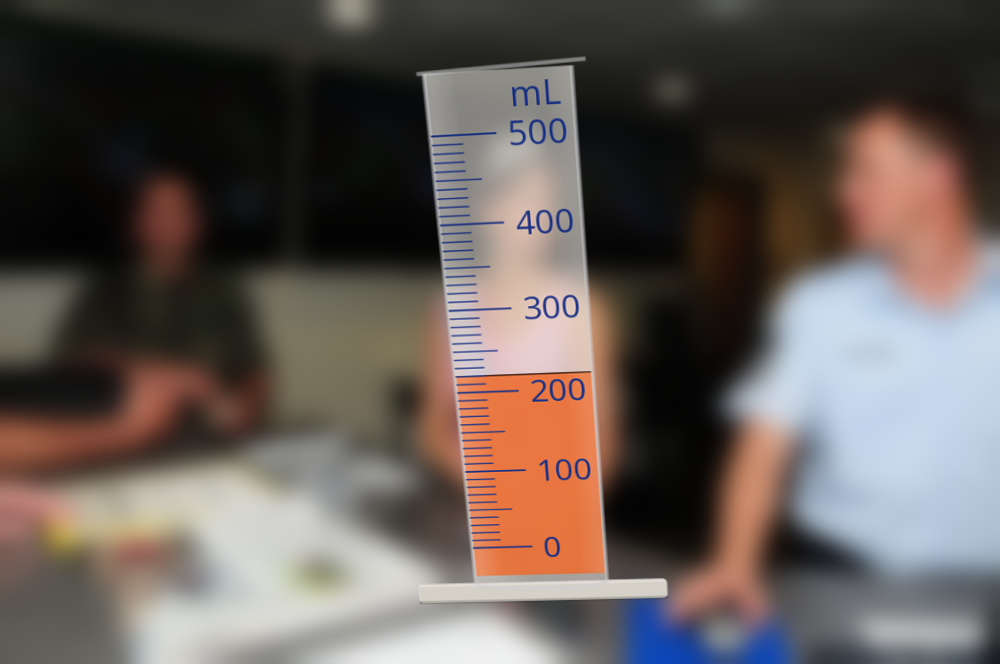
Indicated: 220mL
